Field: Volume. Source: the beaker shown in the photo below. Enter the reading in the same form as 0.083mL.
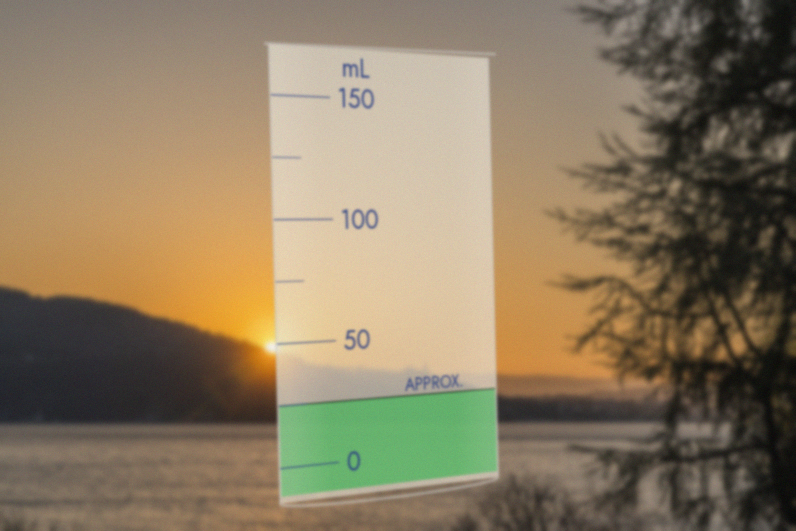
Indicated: 25mL
